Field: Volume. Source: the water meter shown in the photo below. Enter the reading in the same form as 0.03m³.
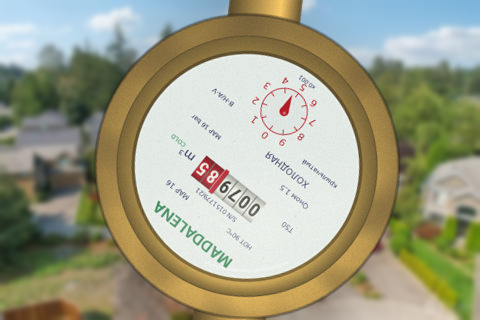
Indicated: 79.854m³
